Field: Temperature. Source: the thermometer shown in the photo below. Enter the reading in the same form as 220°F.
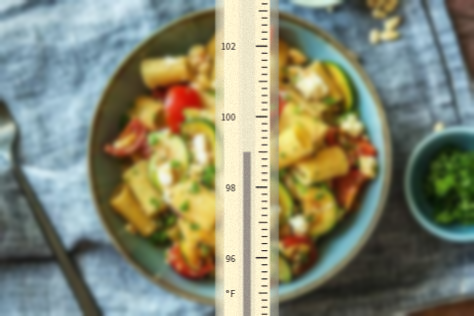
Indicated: 99°F
